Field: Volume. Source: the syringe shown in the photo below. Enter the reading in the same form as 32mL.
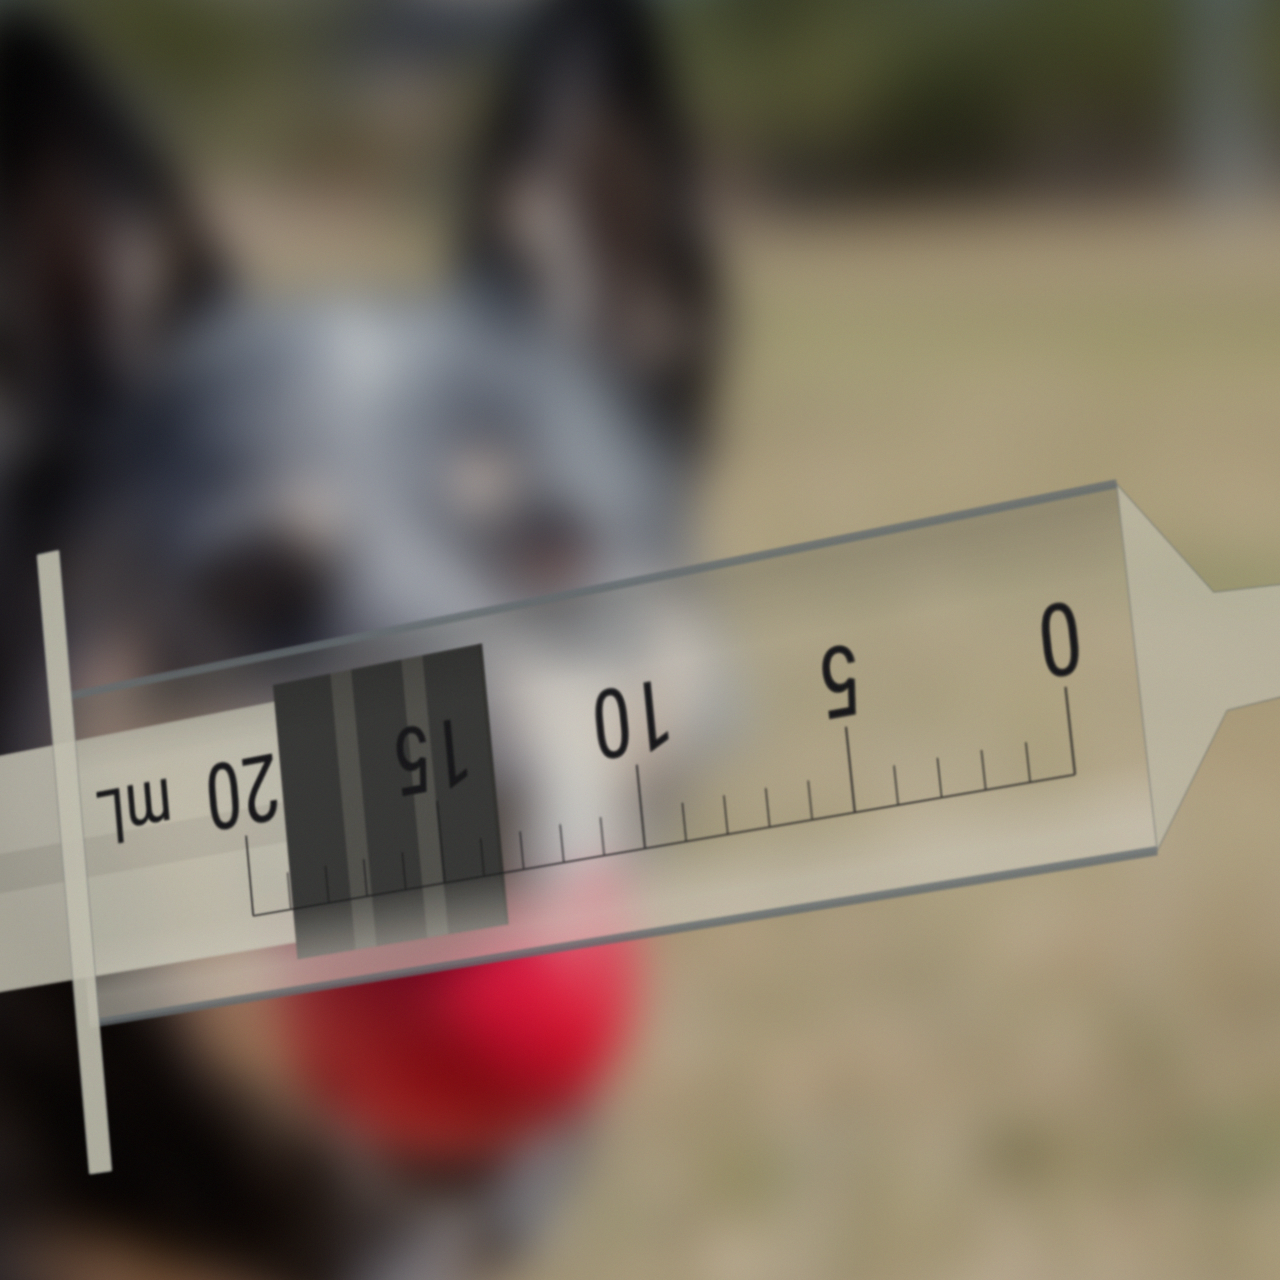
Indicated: 13.5mL
